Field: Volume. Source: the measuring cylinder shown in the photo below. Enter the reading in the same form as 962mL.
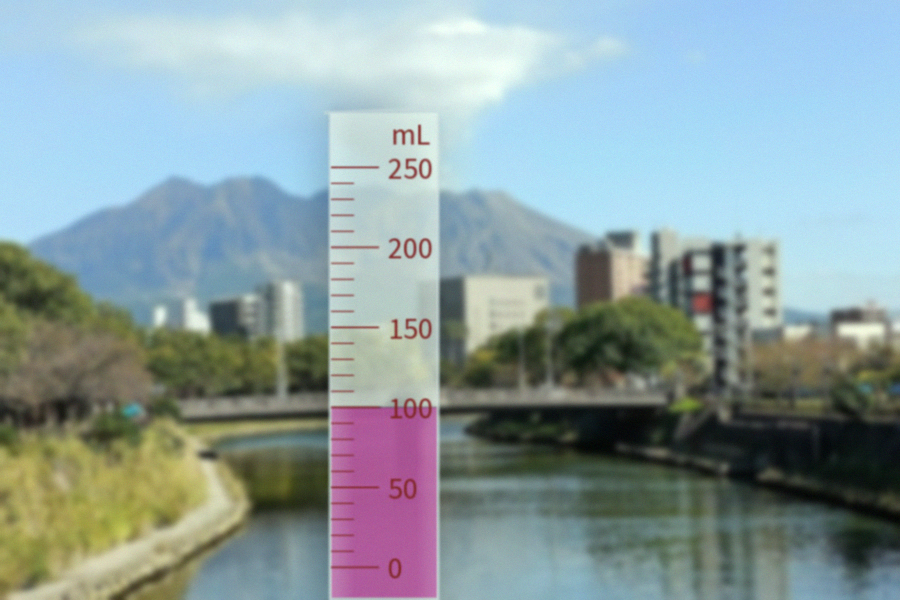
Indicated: 100mL
